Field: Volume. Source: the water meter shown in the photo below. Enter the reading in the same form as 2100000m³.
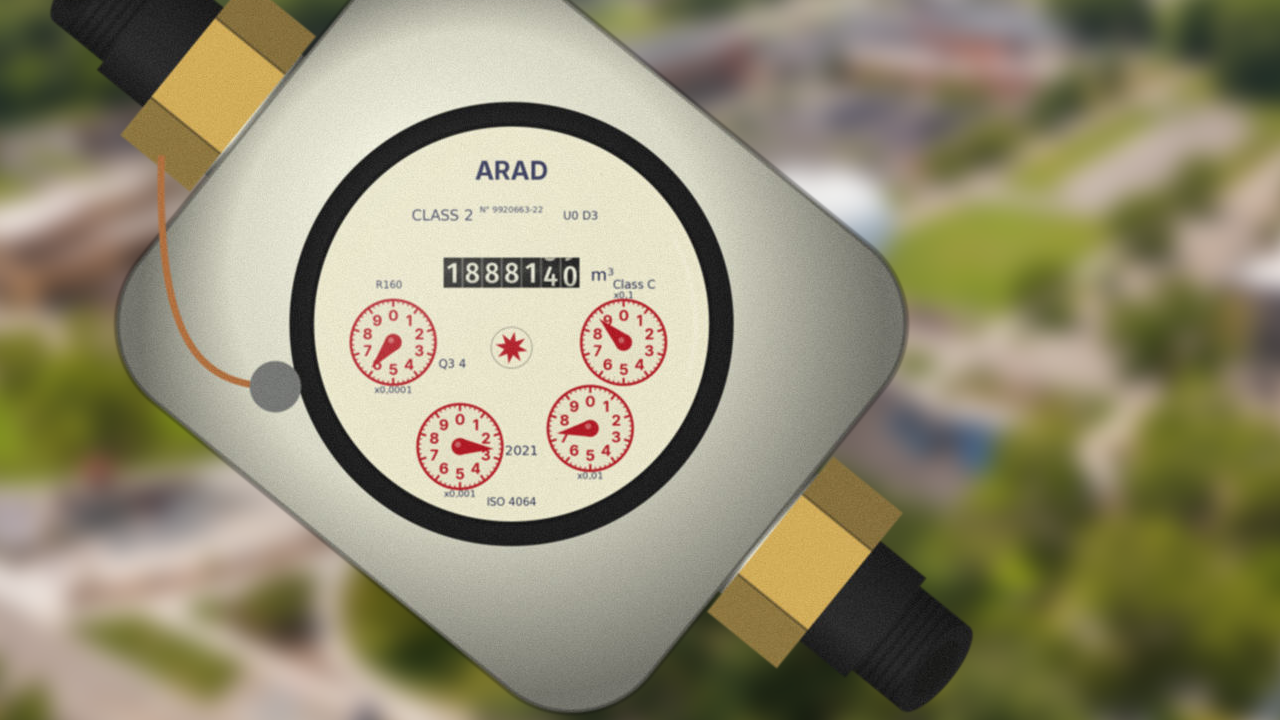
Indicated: 1888139.8726m³
